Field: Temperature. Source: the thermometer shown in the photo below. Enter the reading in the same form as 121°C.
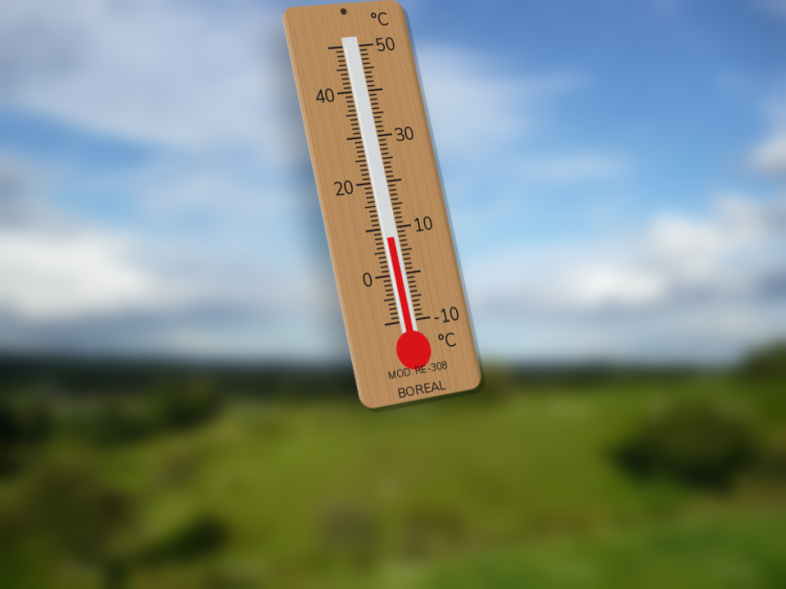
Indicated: 8°C
